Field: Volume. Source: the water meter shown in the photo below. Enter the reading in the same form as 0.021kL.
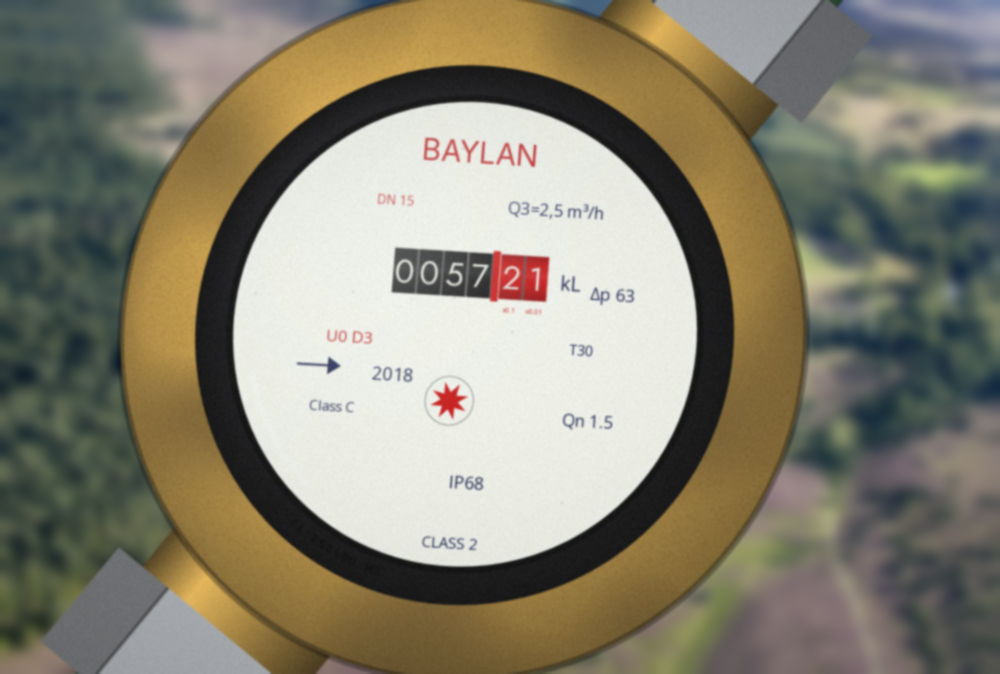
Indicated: 57.21kL
